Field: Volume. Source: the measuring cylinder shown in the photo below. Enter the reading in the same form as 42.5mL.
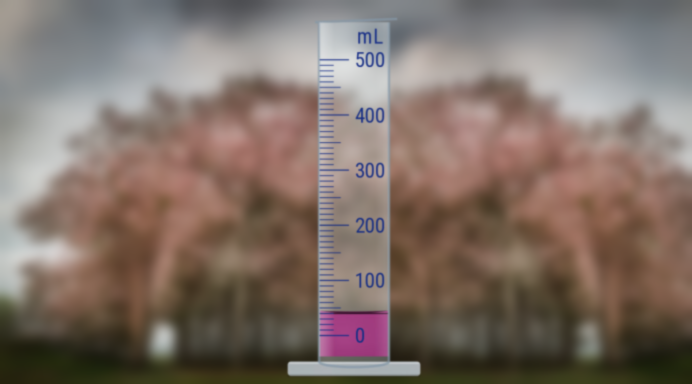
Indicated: 40mL
